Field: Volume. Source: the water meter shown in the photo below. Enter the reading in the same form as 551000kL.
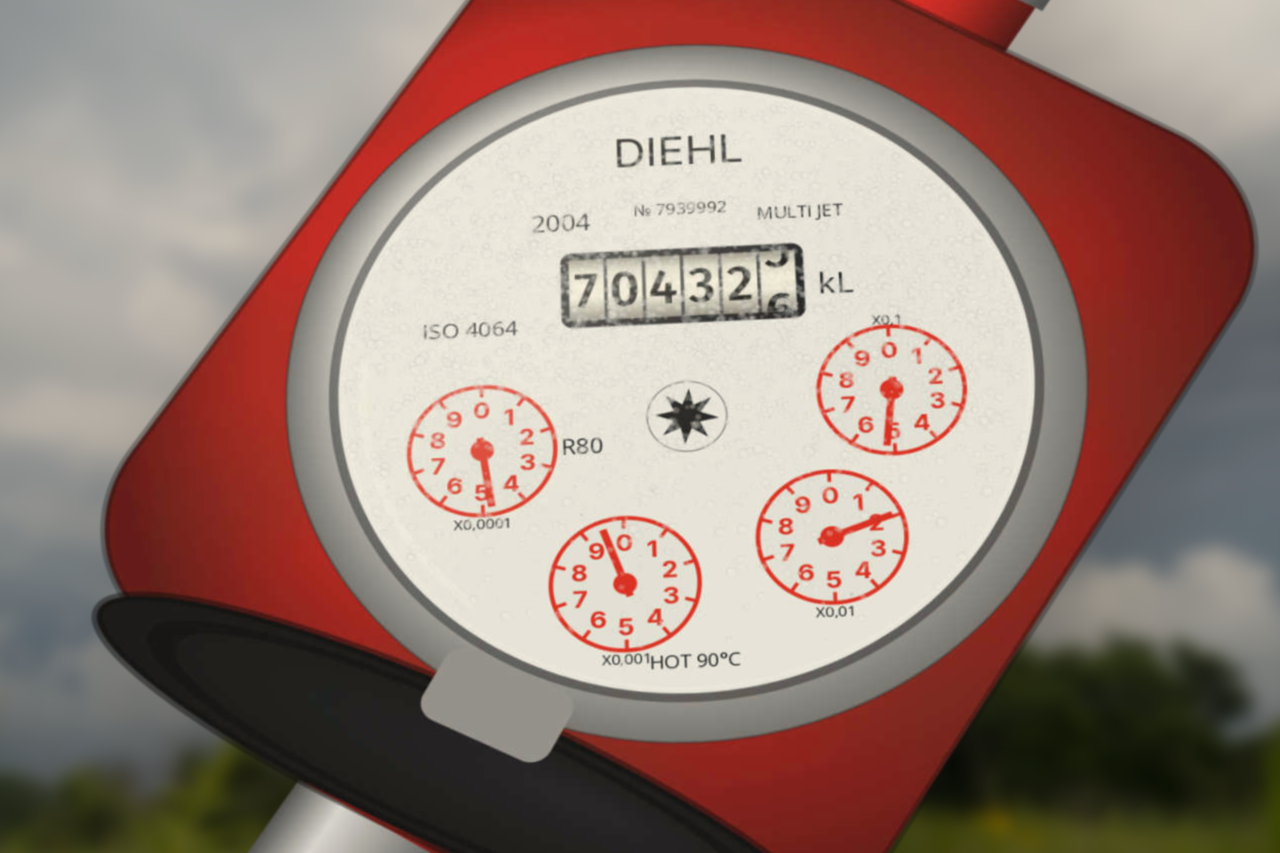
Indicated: 704325.5194kL
